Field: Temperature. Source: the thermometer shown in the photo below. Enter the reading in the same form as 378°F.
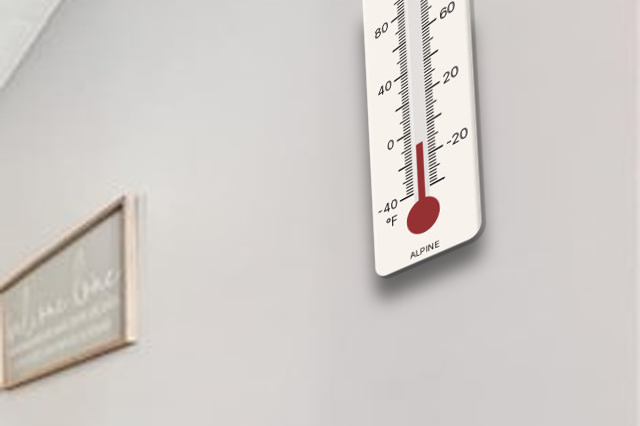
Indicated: -10°F
